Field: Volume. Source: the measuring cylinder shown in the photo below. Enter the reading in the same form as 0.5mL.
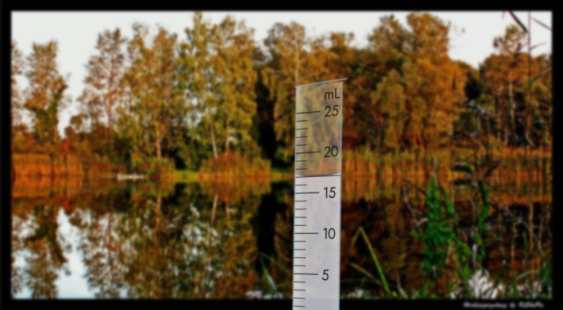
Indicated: 17mL
